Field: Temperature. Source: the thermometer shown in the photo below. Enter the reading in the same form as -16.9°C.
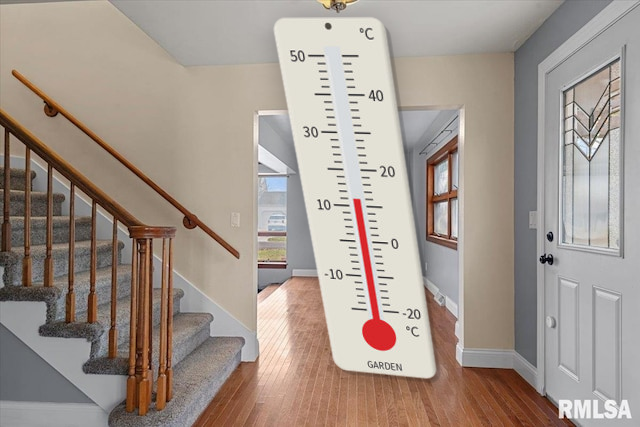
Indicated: 12°C
